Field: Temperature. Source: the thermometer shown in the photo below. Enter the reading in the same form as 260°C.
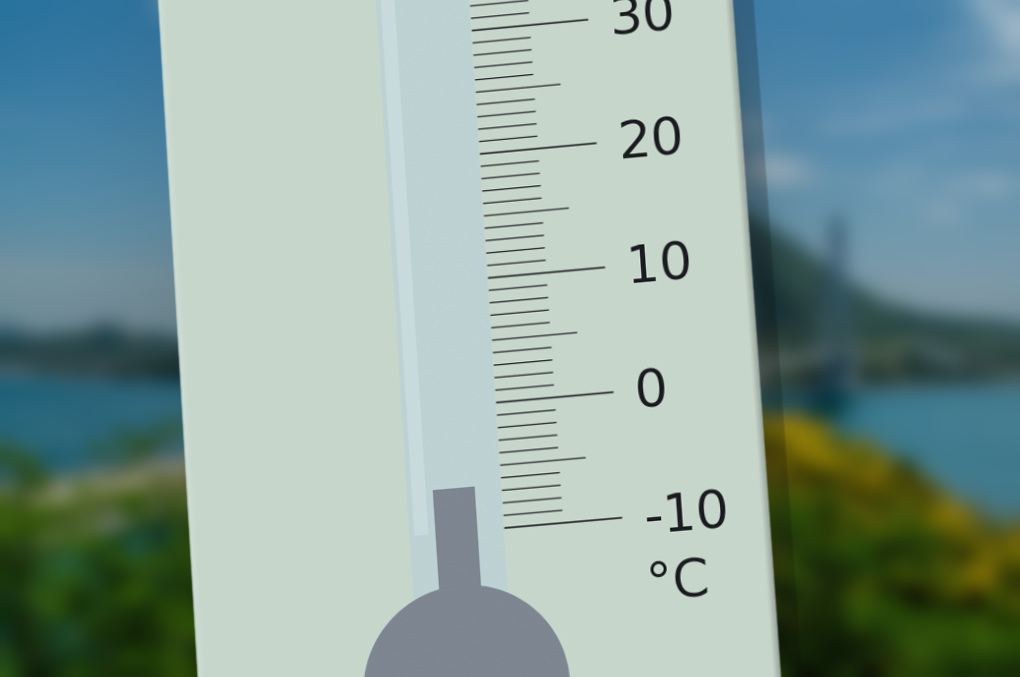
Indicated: -6.5°C
